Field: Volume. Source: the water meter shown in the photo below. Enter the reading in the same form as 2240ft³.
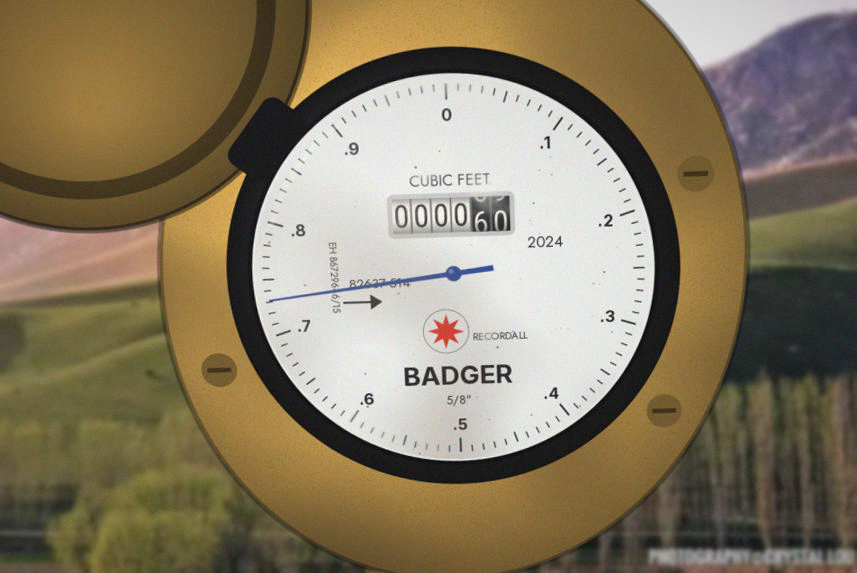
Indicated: 59.73ft³
